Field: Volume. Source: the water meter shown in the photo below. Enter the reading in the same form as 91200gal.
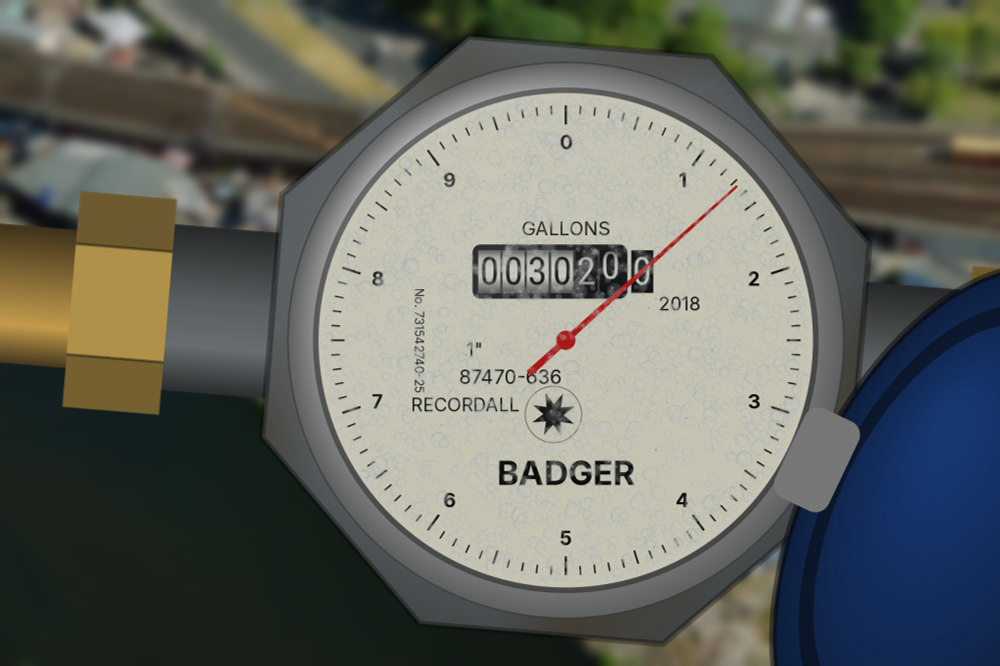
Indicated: 30201.3gal
